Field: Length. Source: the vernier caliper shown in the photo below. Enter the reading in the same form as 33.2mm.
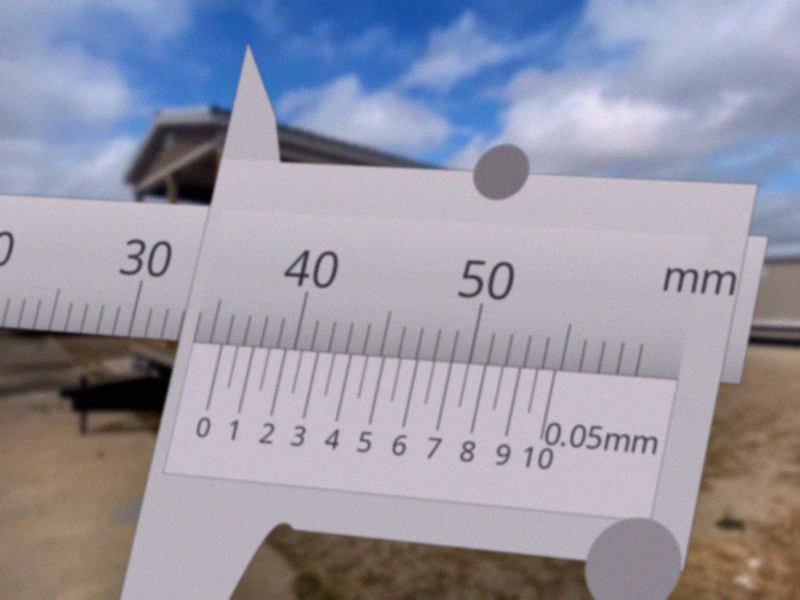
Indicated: 35.7mm
